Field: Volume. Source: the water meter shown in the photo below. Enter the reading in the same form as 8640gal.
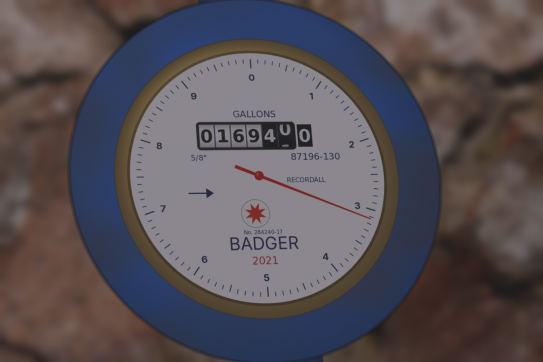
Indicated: 169403.1gal
